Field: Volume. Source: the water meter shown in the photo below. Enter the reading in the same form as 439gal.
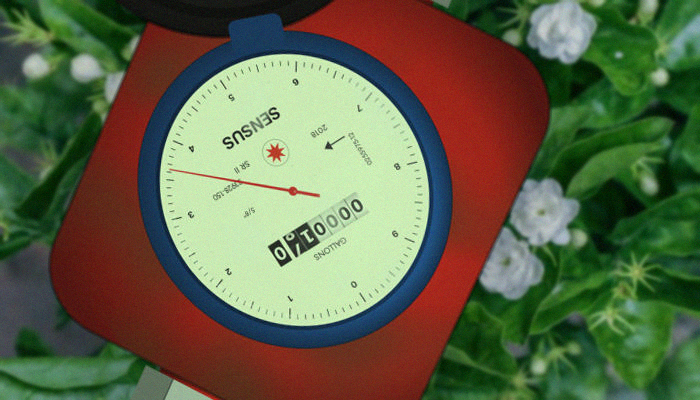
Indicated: 173.6gal
